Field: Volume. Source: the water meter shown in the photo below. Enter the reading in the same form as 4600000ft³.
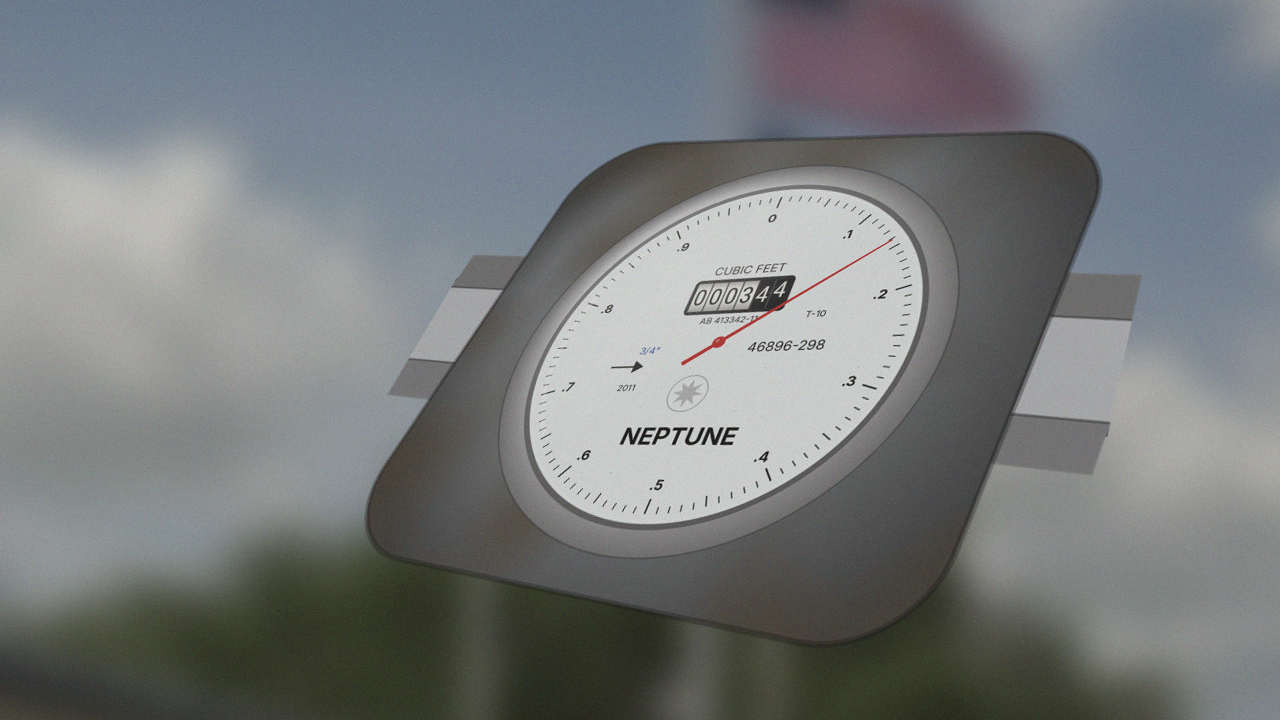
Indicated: 344.14ft³
